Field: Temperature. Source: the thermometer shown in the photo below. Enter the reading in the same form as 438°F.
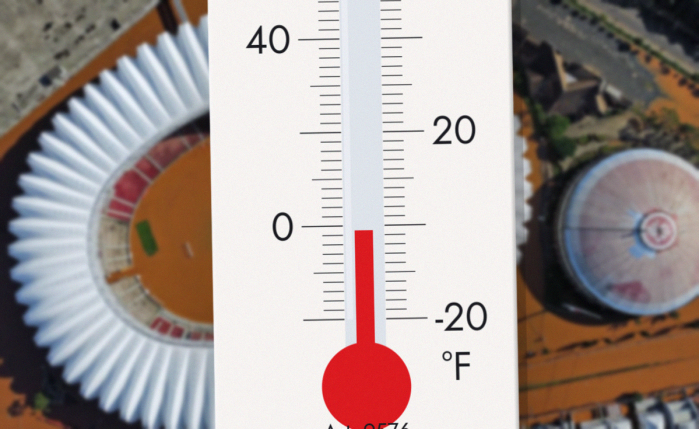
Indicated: -1°F
